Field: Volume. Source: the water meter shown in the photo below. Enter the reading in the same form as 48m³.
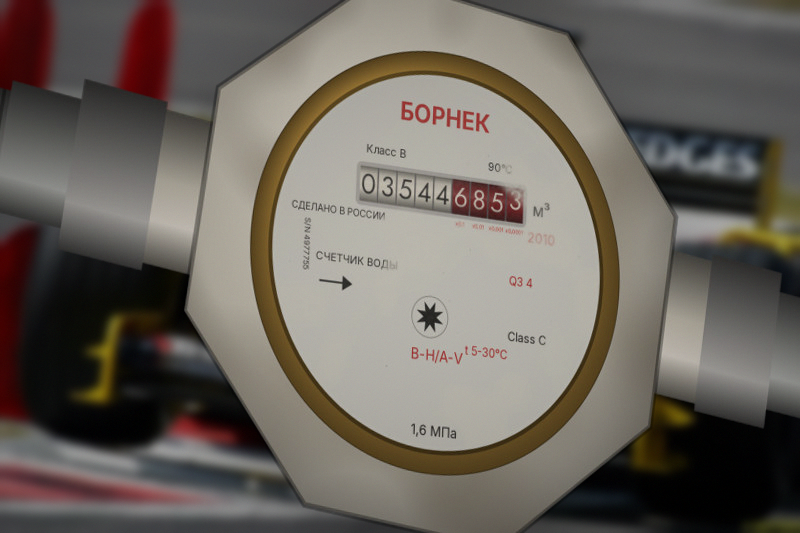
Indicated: 3544.6853m³
